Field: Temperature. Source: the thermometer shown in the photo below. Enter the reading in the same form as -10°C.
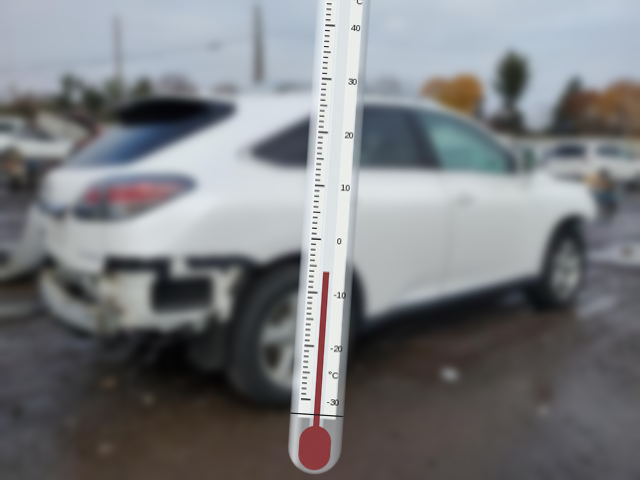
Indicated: -6°C
